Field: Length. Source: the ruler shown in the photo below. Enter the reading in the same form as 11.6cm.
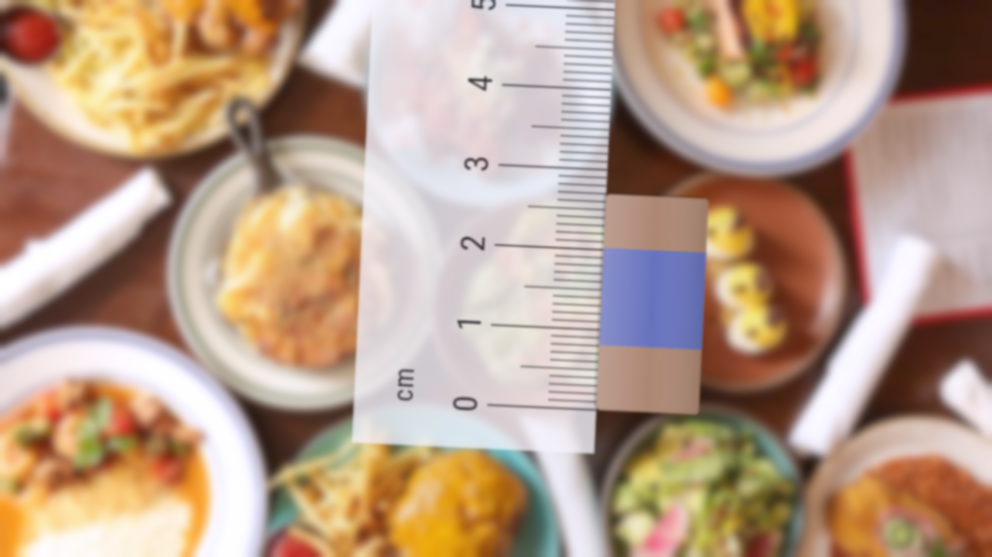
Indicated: 2.7cm
